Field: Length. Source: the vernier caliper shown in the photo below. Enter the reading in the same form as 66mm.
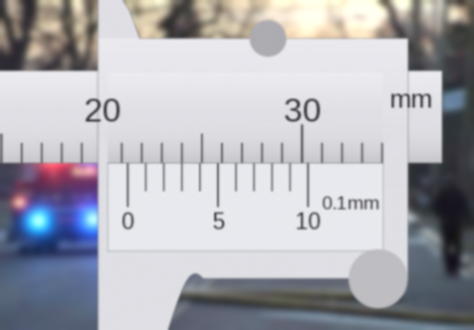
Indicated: 21.3mm
